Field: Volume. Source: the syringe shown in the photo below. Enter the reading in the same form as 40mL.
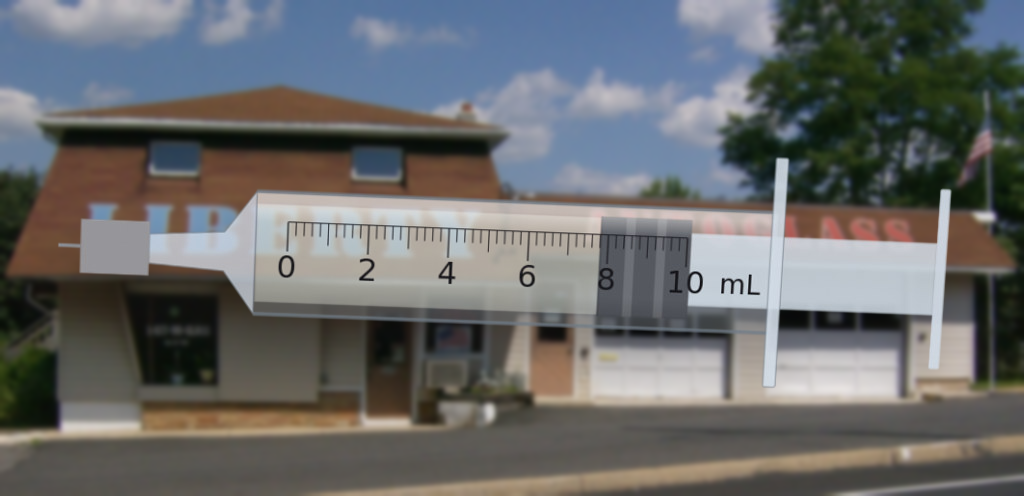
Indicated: 7.8mL
